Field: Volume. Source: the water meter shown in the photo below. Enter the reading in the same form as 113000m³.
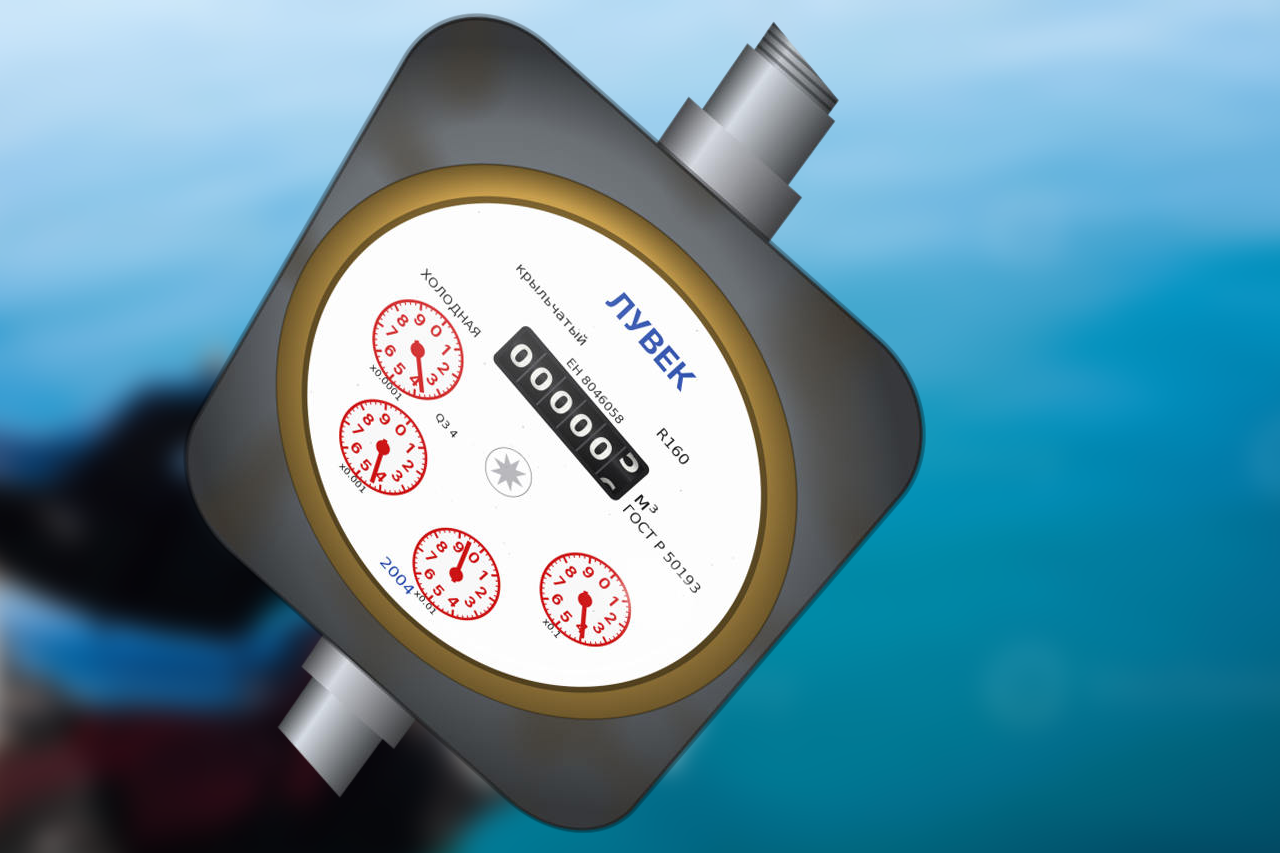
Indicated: 5.3943m³
